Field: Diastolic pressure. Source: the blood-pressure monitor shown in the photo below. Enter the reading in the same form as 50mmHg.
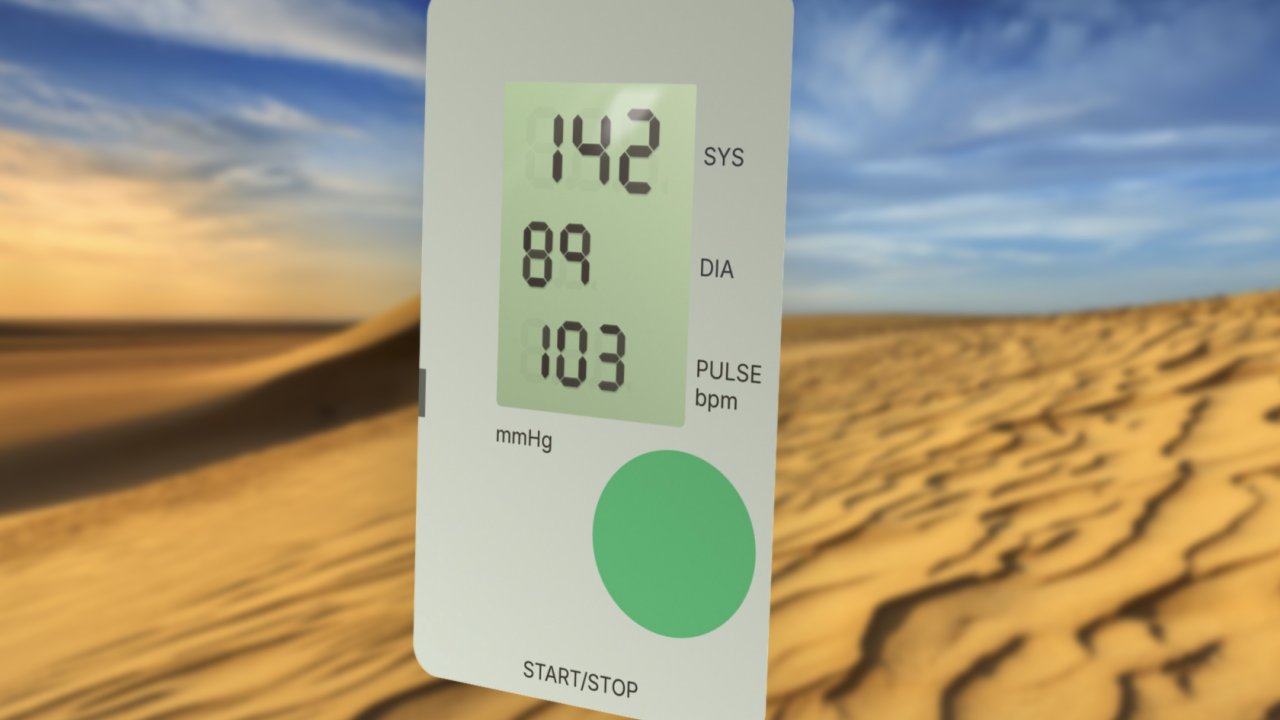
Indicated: 89mmHg
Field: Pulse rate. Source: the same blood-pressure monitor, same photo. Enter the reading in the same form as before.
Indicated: 103bpm
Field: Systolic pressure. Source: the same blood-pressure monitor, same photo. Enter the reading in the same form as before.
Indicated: 142mmHg
